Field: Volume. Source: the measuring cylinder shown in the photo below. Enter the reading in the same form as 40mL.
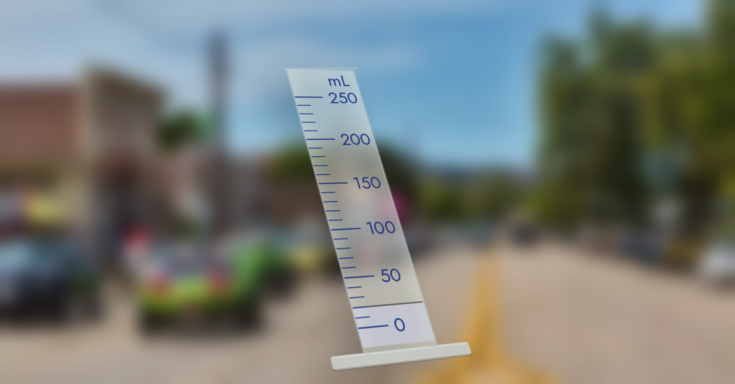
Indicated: 20mL
